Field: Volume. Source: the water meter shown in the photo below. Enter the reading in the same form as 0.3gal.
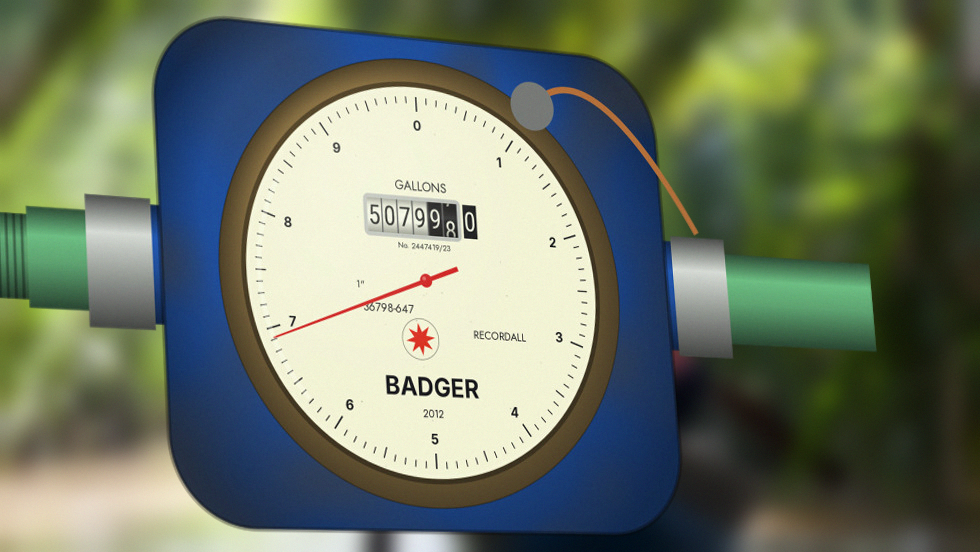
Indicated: 5079976.9gal
